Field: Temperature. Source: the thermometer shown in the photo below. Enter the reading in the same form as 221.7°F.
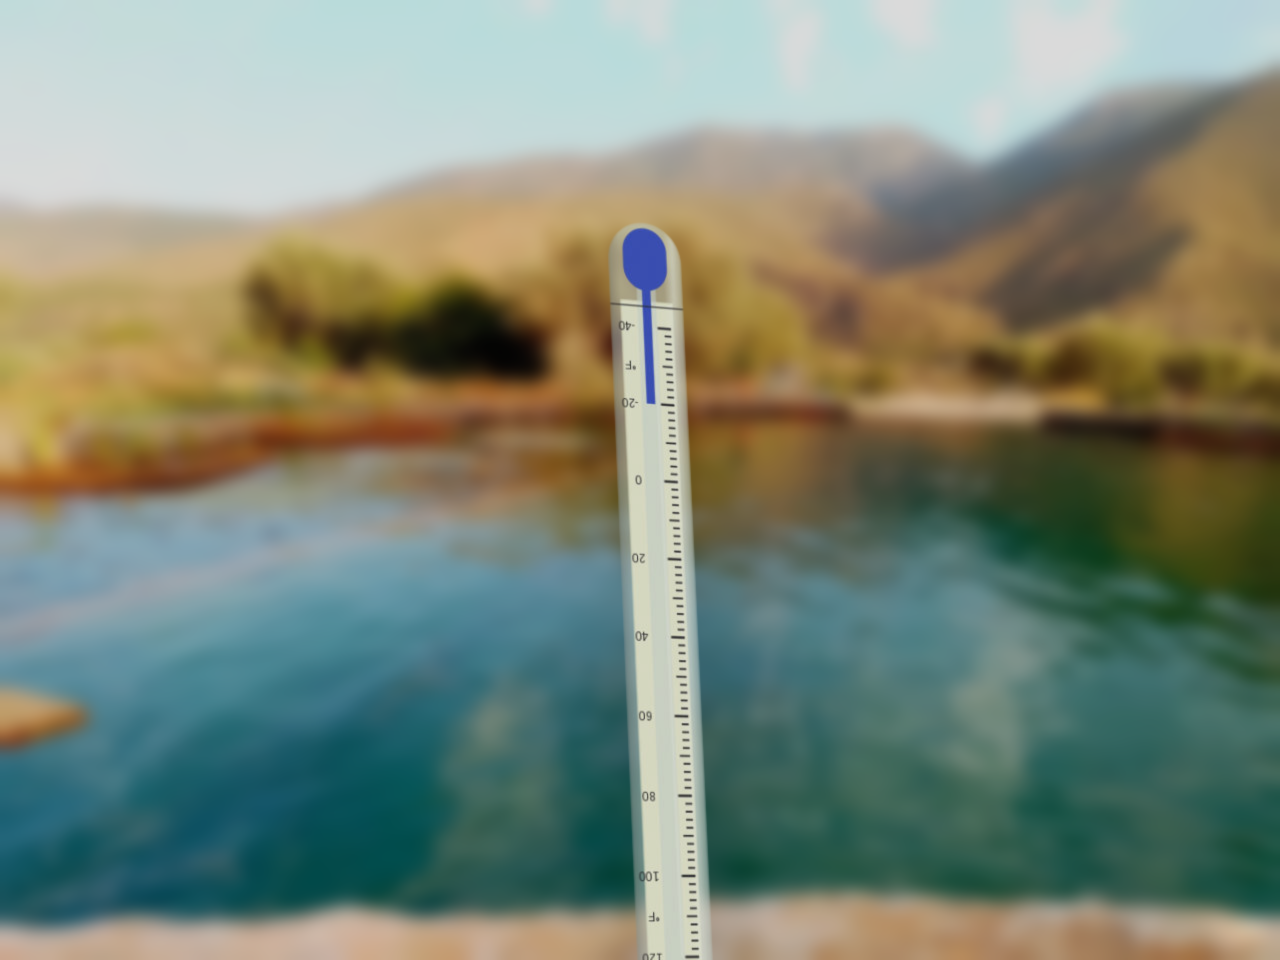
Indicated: -20°F
